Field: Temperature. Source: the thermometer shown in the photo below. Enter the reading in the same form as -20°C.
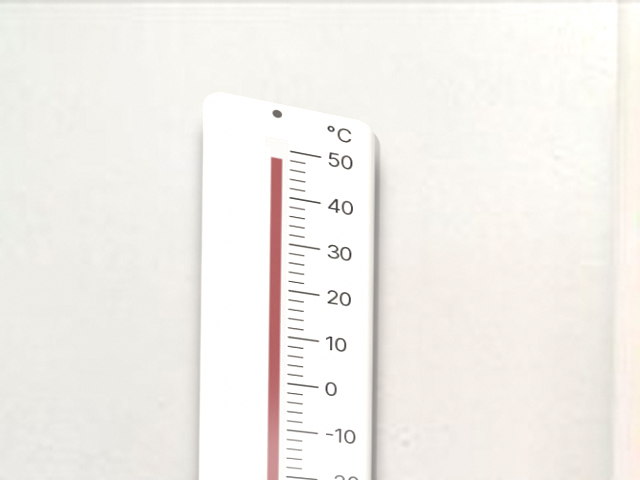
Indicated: 48°C
